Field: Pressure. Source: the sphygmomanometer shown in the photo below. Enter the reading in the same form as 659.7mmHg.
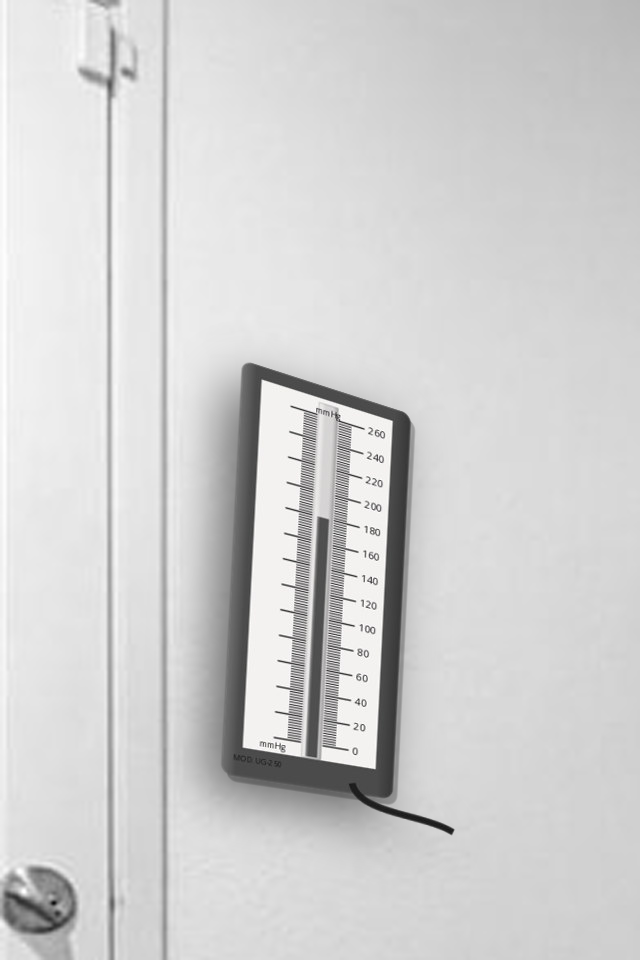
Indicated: 180mmHg
